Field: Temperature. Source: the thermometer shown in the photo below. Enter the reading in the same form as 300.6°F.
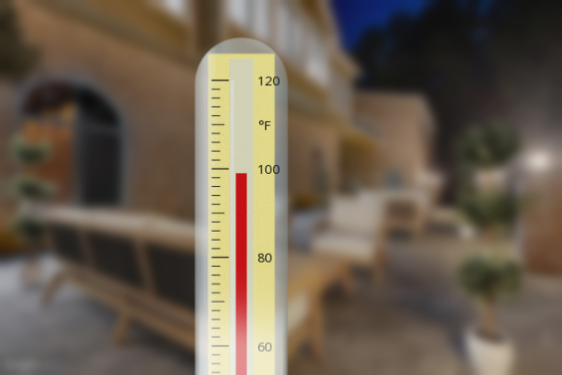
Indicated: 99°F
